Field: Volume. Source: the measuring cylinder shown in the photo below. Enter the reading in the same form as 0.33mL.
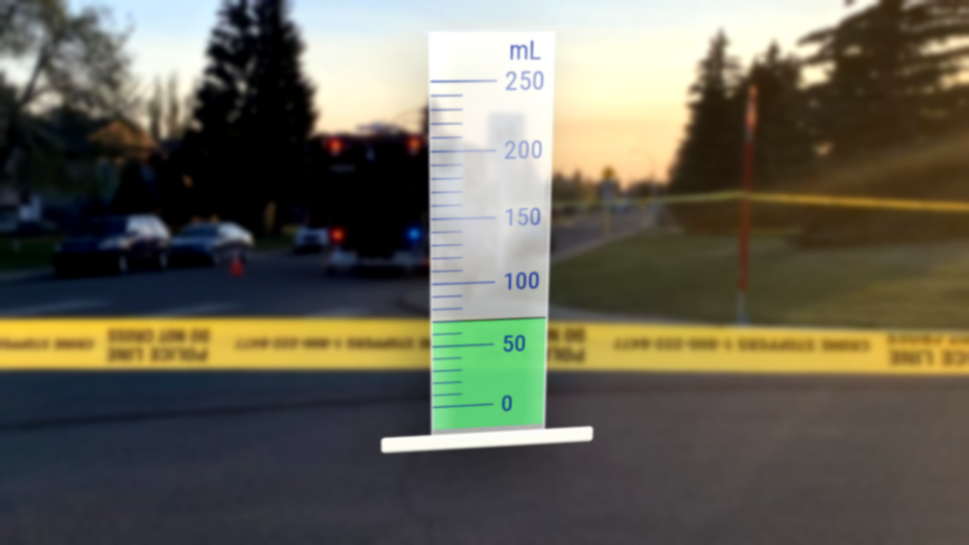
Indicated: 70mL
